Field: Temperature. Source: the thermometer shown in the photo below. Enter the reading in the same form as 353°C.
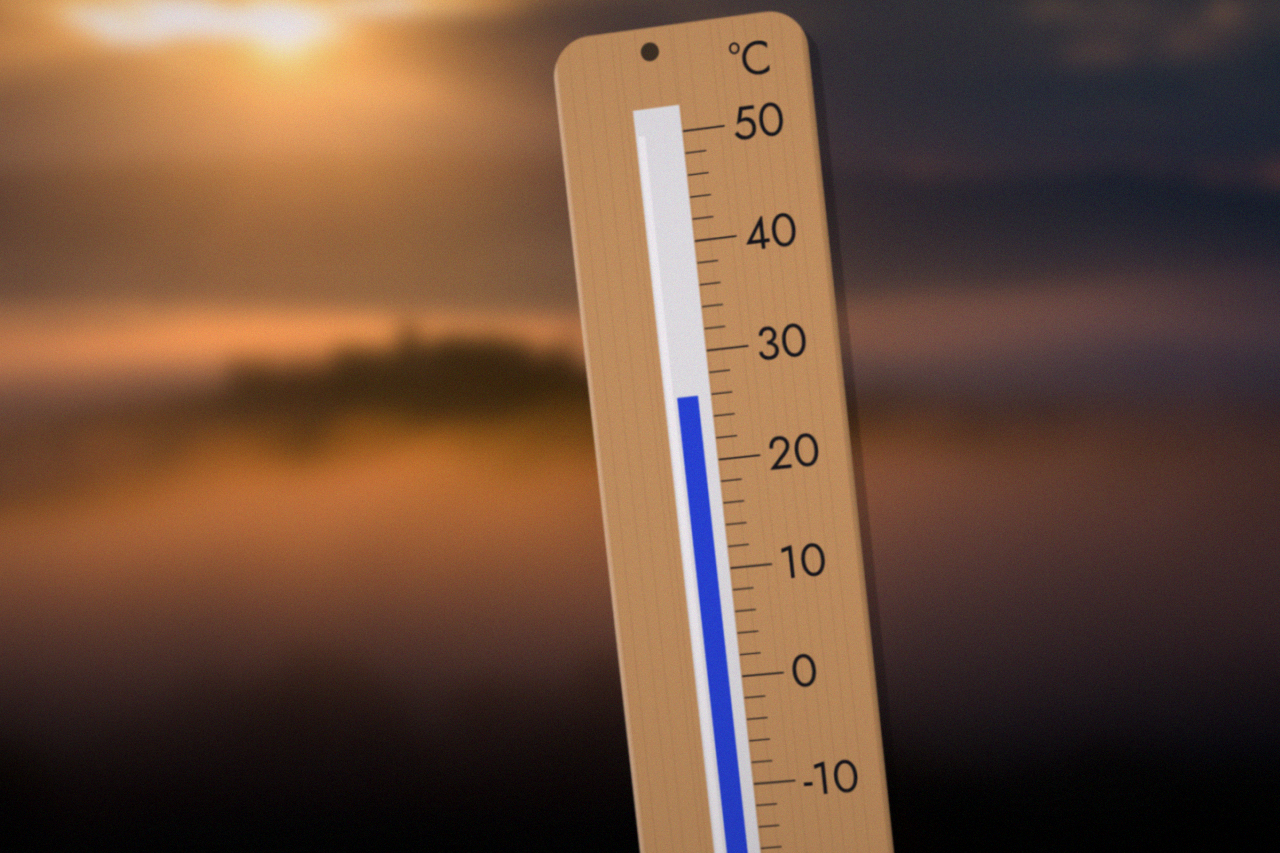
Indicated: 26°C
